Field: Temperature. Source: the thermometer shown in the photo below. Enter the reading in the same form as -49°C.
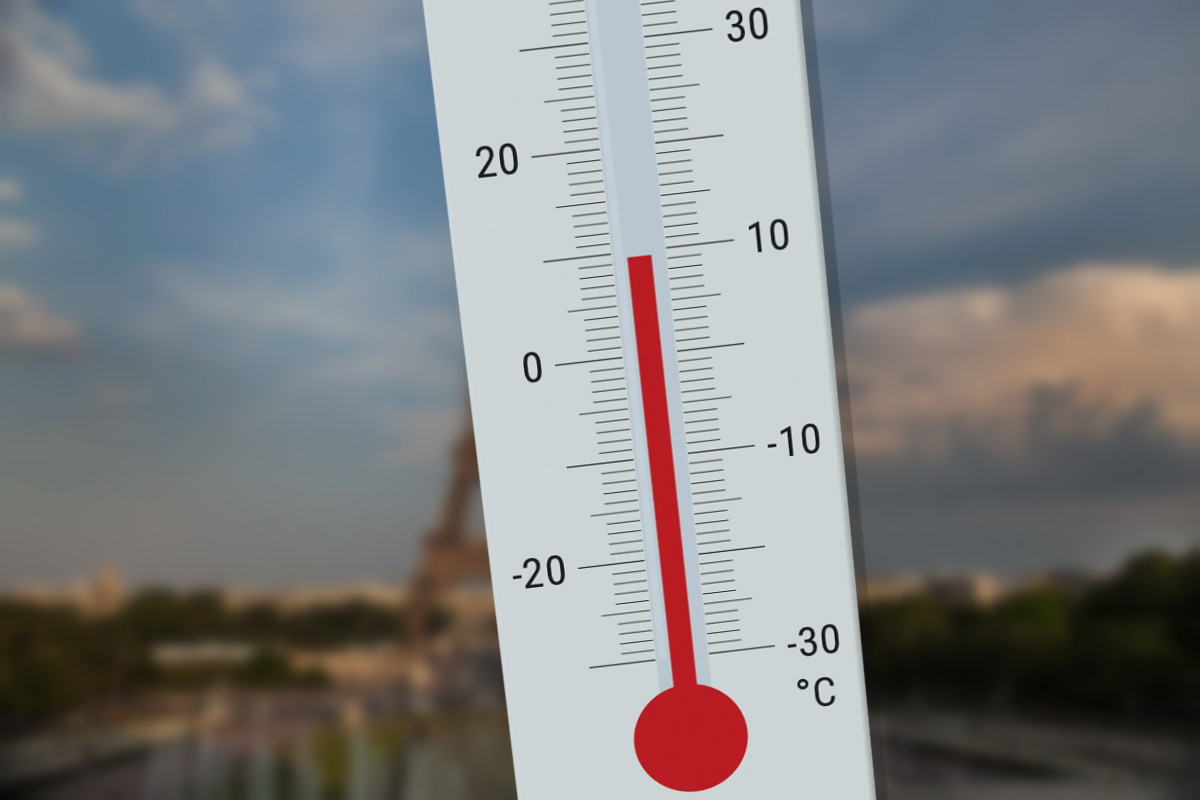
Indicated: 9.5°C
